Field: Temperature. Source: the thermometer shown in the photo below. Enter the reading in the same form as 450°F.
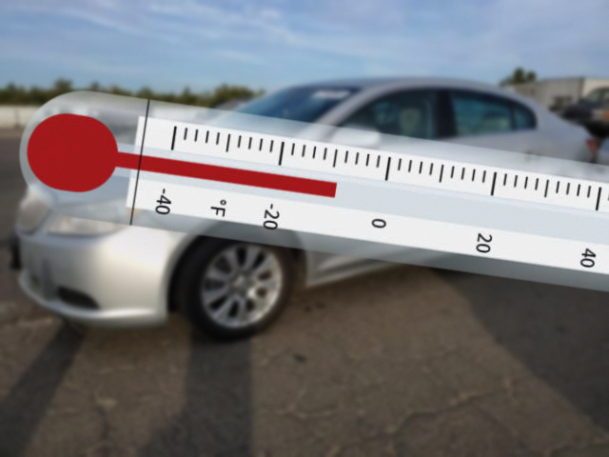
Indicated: -9°F
